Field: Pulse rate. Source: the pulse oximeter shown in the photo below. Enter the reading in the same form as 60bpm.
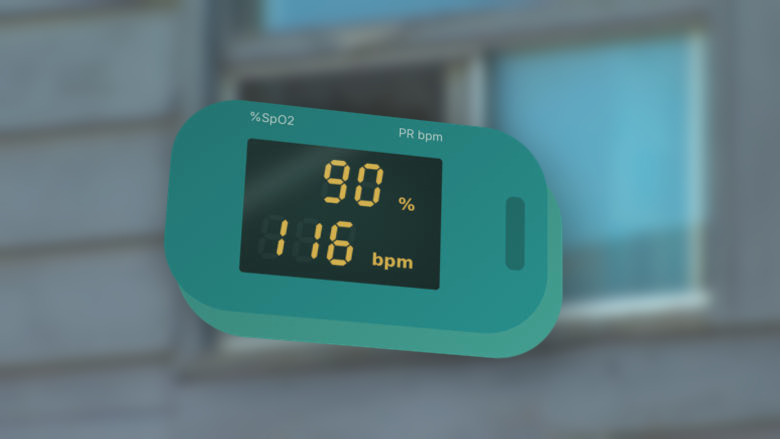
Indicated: 116bpm
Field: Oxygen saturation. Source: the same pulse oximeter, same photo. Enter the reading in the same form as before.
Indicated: 90%
